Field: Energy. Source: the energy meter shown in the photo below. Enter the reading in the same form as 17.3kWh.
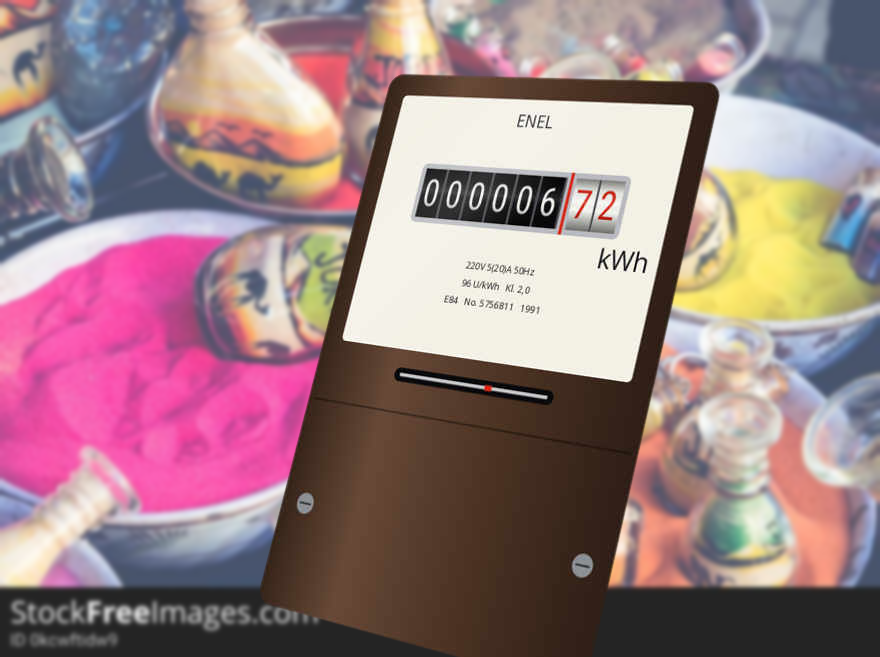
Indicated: 6.72kWh
